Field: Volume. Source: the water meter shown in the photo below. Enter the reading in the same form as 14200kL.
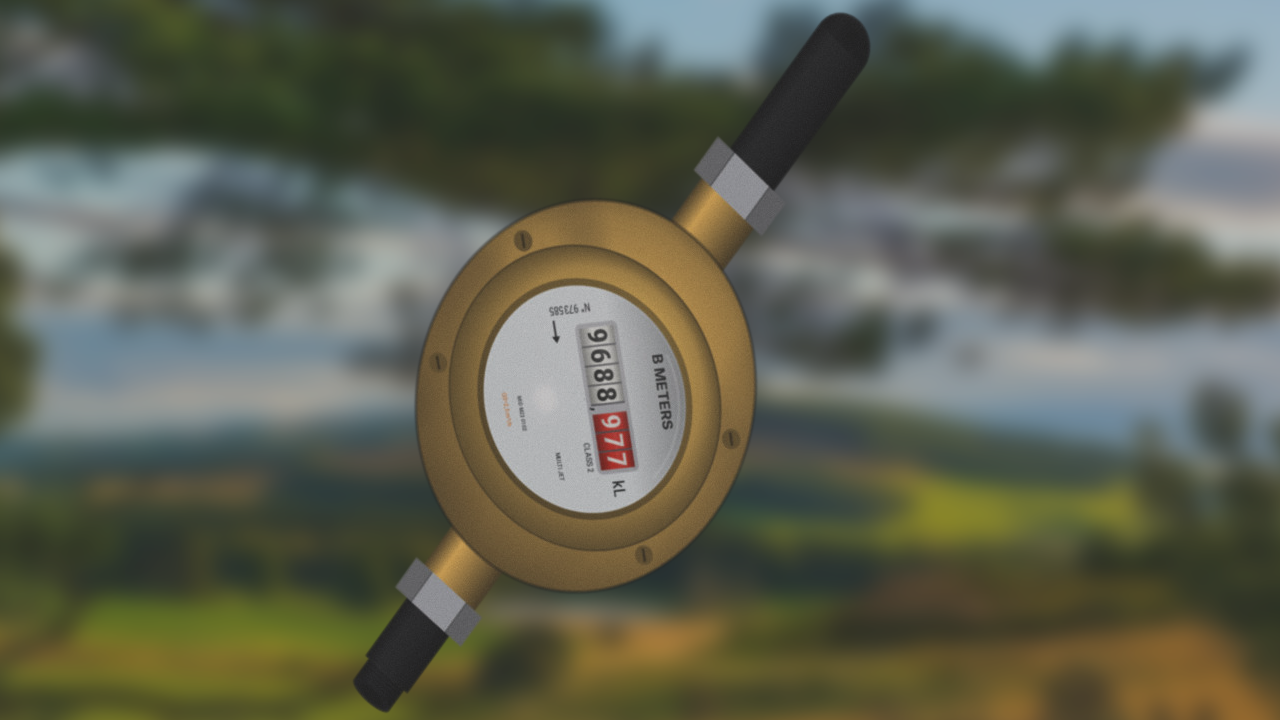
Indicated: 9688.977kL
